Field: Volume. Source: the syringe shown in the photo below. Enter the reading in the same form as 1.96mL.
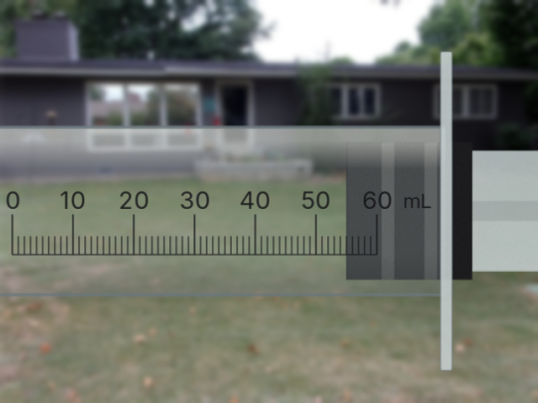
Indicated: 55mL
